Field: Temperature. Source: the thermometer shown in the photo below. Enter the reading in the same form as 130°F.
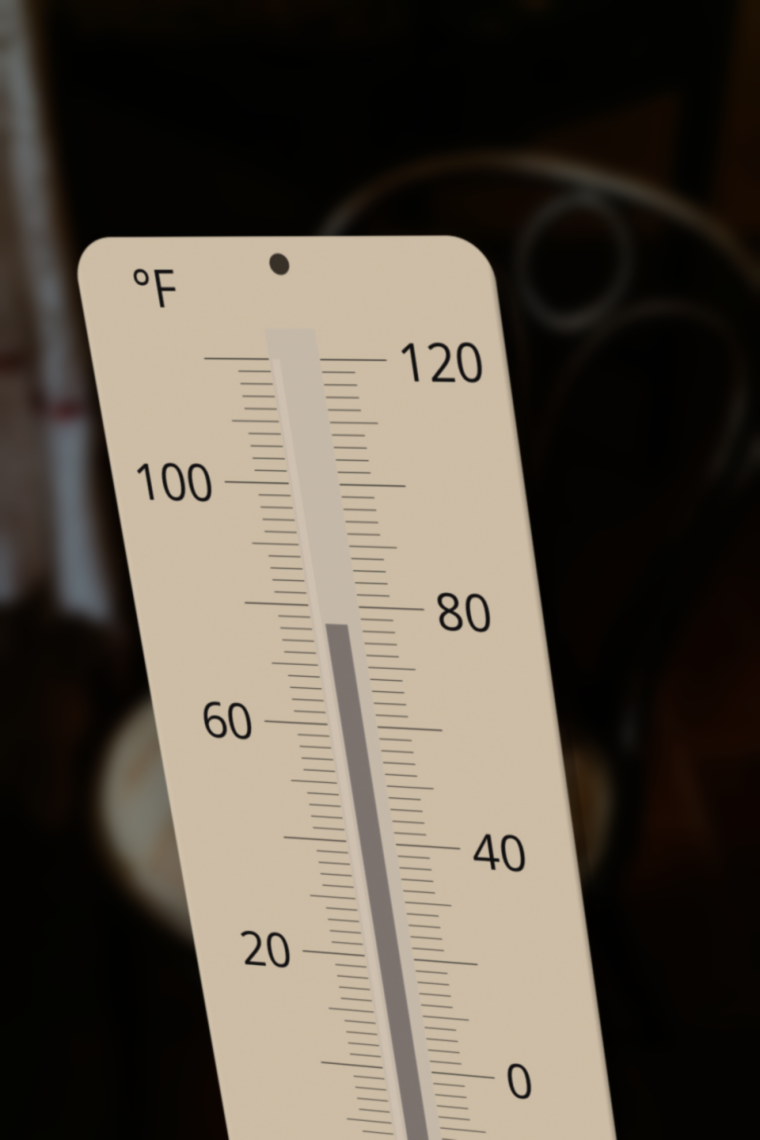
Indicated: 77°F
